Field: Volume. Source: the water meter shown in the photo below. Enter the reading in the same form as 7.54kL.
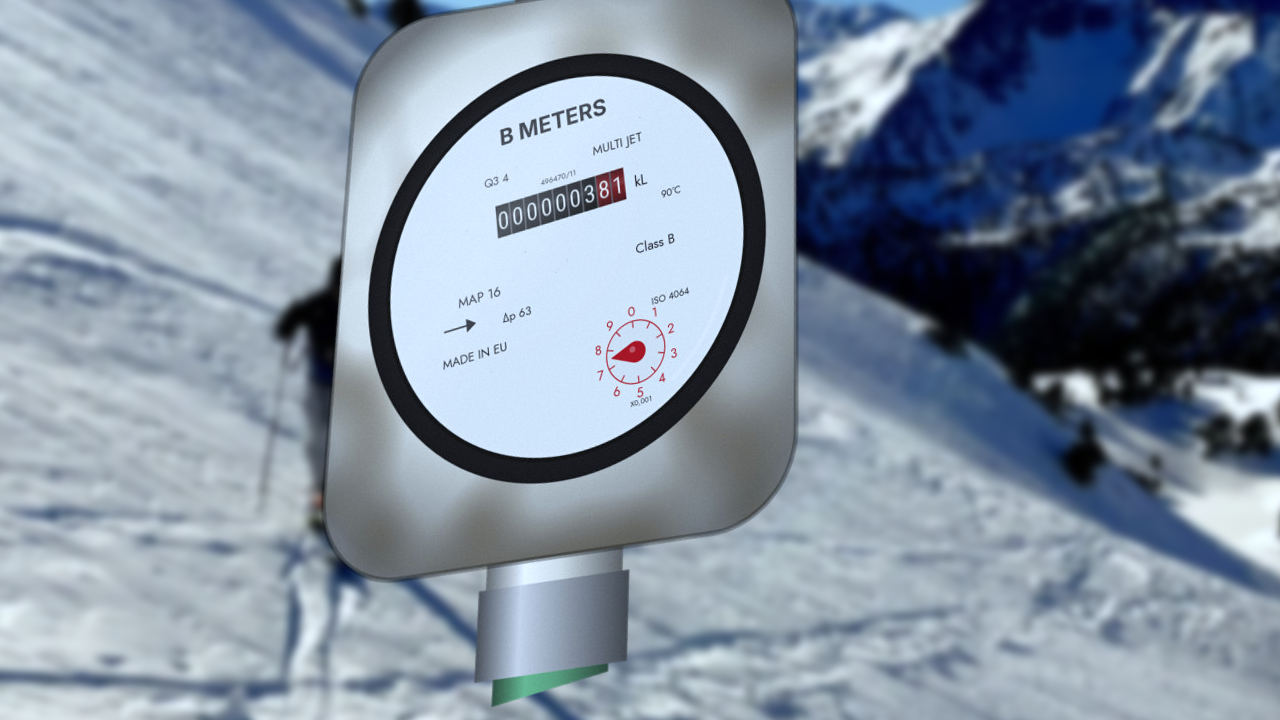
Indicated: 3.817kL
